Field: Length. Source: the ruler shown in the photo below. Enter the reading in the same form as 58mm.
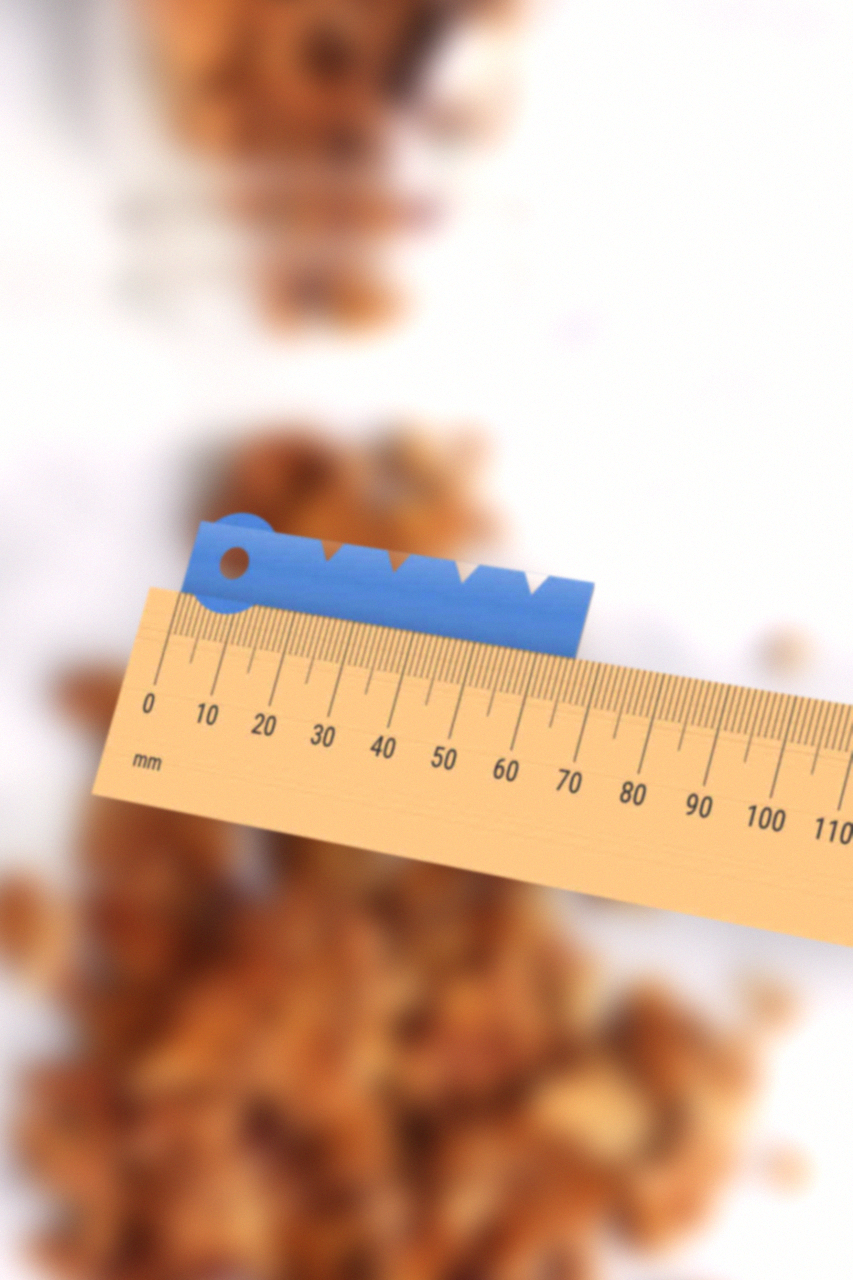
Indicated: 66mm
